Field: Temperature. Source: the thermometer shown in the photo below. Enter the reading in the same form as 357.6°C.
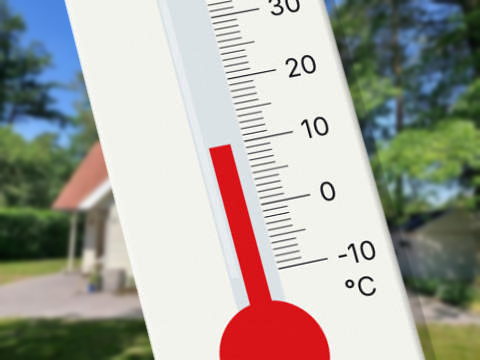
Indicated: 10°C
